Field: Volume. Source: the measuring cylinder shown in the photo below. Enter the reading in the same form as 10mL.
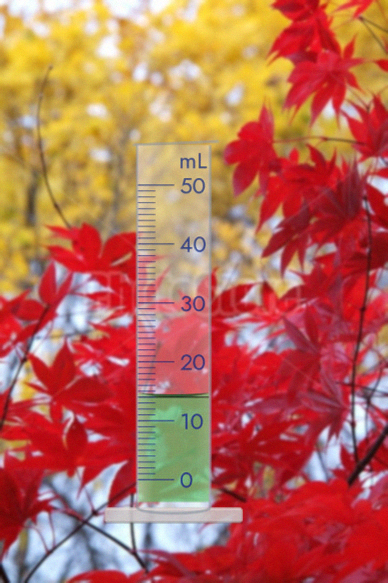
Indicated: 14mL
